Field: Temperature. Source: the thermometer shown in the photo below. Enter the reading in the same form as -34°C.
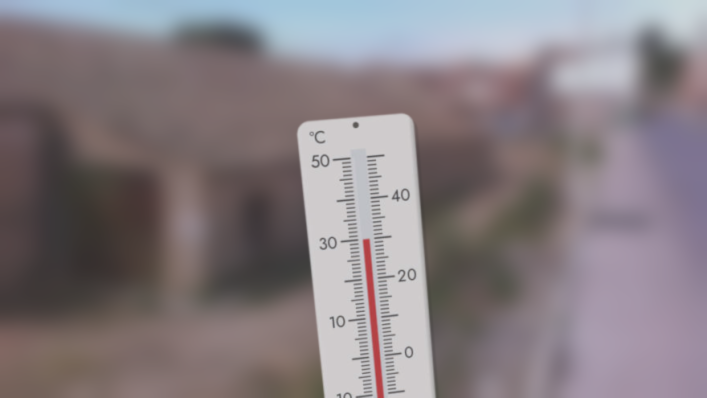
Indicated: 30°C
